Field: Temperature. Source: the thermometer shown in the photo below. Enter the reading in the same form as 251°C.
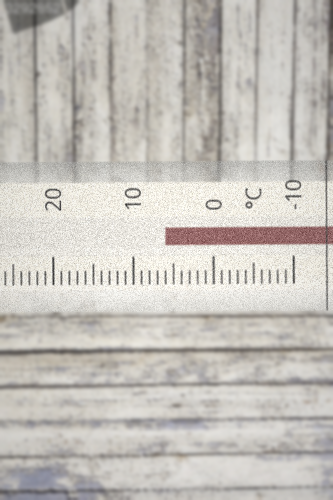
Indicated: 6°C
